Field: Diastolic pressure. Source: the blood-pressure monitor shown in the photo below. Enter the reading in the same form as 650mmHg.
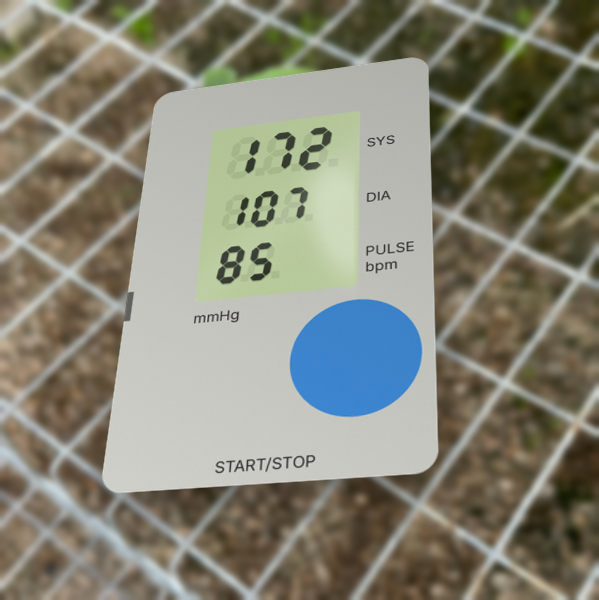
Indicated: 107mmHg
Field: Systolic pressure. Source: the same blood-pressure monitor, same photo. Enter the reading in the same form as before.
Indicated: 172mmHg
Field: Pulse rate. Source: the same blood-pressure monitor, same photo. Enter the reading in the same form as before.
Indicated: 85bpm
